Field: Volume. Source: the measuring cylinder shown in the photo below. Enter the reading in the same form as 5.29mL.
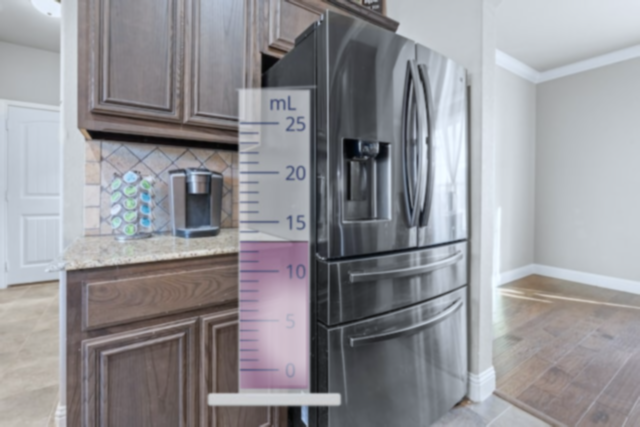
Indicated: 13mL
